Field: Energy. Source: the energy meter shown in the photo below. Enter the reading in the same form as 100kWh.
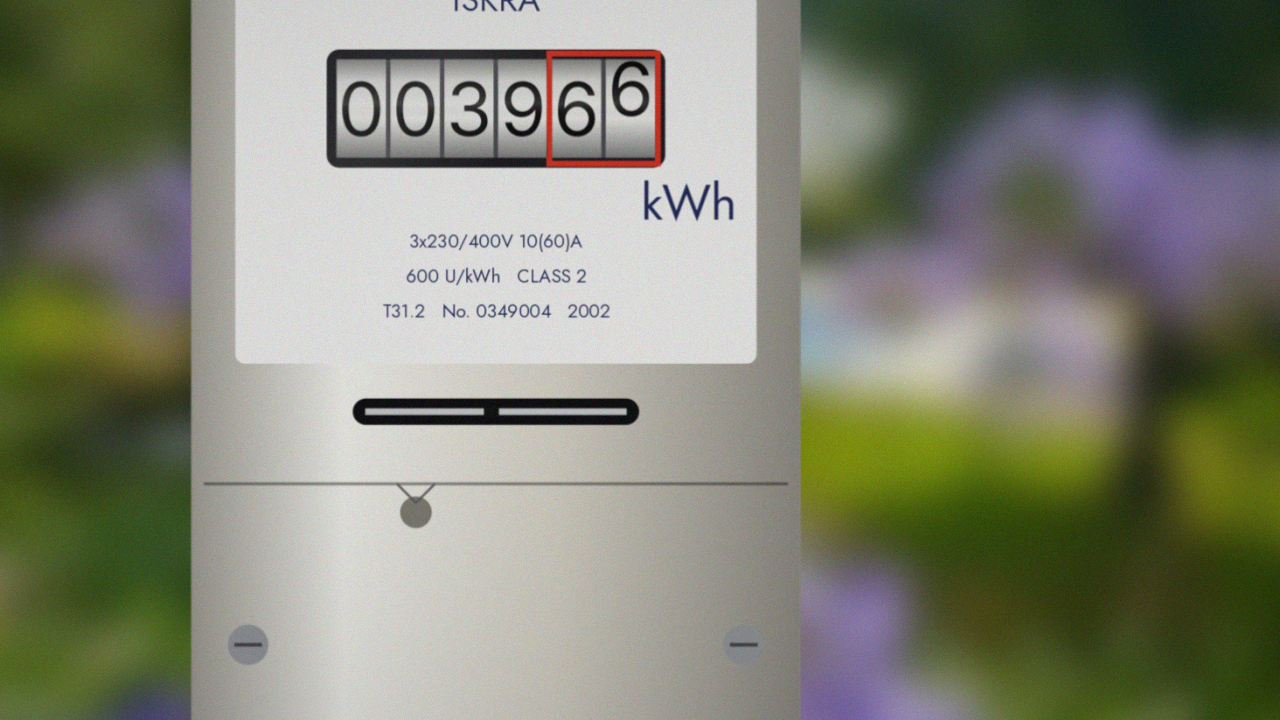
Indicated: 39.66kWh
